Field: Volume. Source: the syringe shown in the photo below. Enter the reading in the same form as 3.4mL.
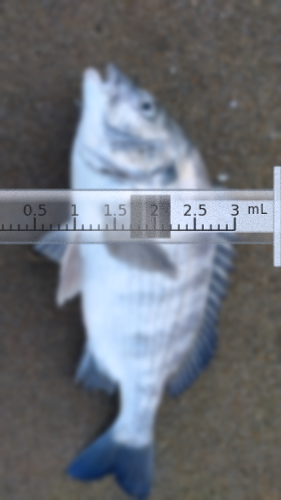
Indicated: 1.7mL
